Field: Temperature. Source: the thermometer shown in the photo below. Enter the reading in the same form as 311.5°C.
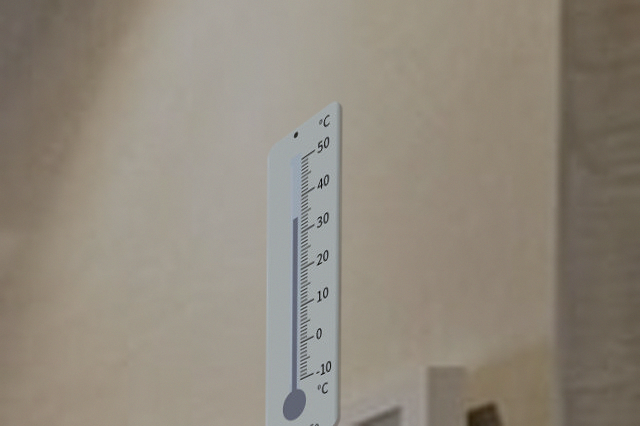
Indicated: 35°C
